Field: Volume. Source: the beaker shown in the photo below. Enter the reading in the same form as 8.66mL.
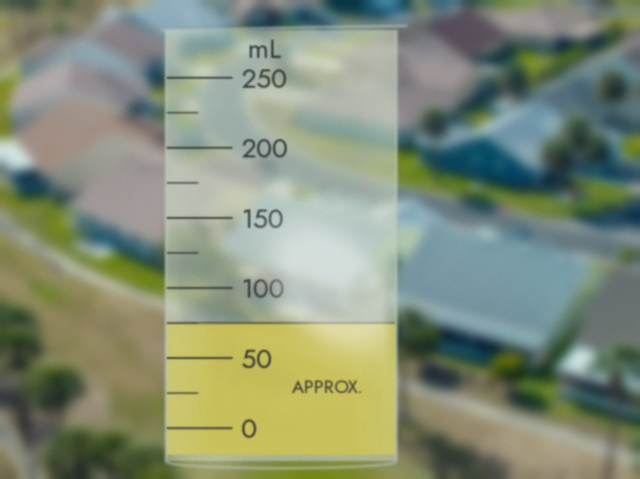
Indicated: 75mL
